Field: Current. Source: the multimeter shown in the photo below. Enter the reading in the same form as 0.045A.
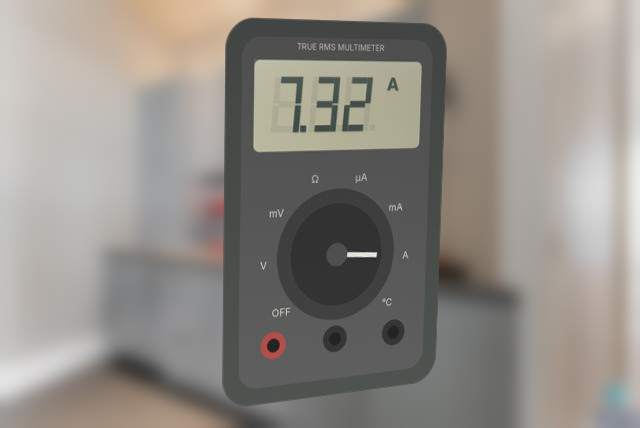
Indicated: 7.32A
